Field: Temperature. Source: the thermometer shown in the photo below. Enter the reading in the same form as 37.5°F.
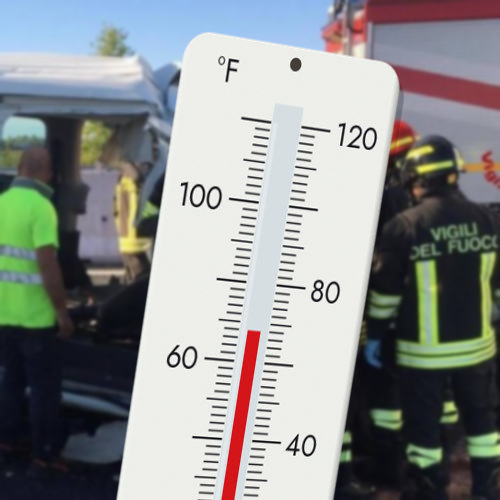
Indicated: 68°F
